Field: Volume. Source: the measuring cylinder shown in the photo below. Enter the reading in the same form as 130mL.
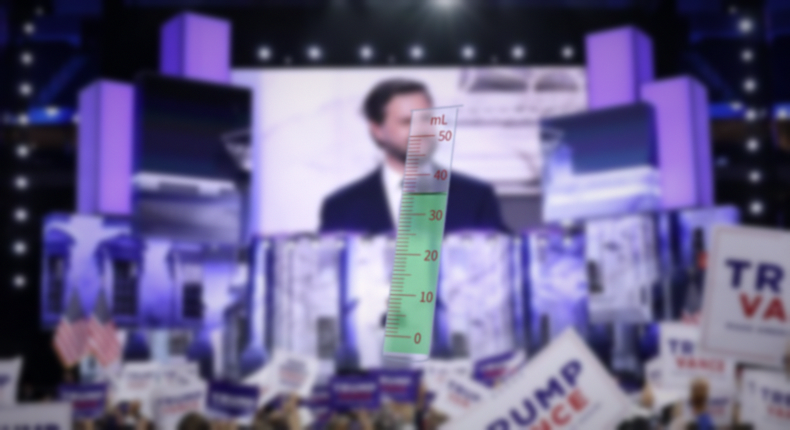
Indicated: 35mL
